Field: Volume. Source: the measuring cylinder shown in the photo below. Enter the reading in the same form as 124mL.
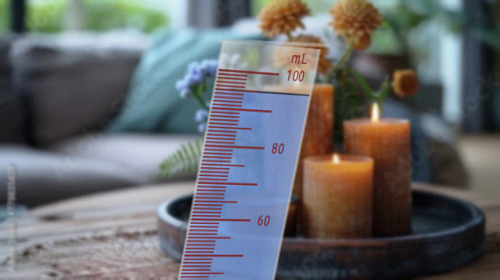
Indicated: 95mL
